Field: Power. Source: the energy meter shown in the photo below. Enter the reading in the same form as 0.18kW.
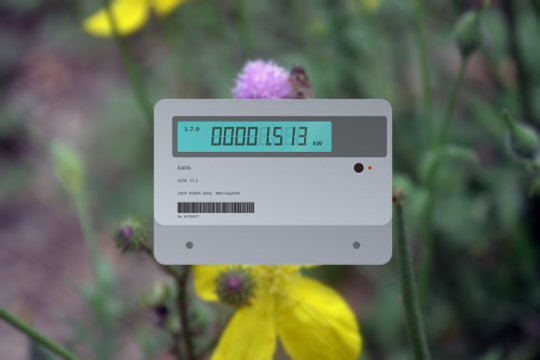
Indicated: 1.513kW
